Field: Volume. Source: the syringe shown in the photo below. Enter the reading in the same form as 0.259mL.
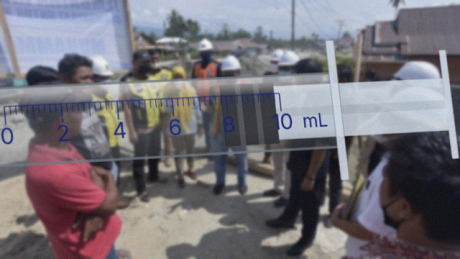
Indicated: 7.8mL
